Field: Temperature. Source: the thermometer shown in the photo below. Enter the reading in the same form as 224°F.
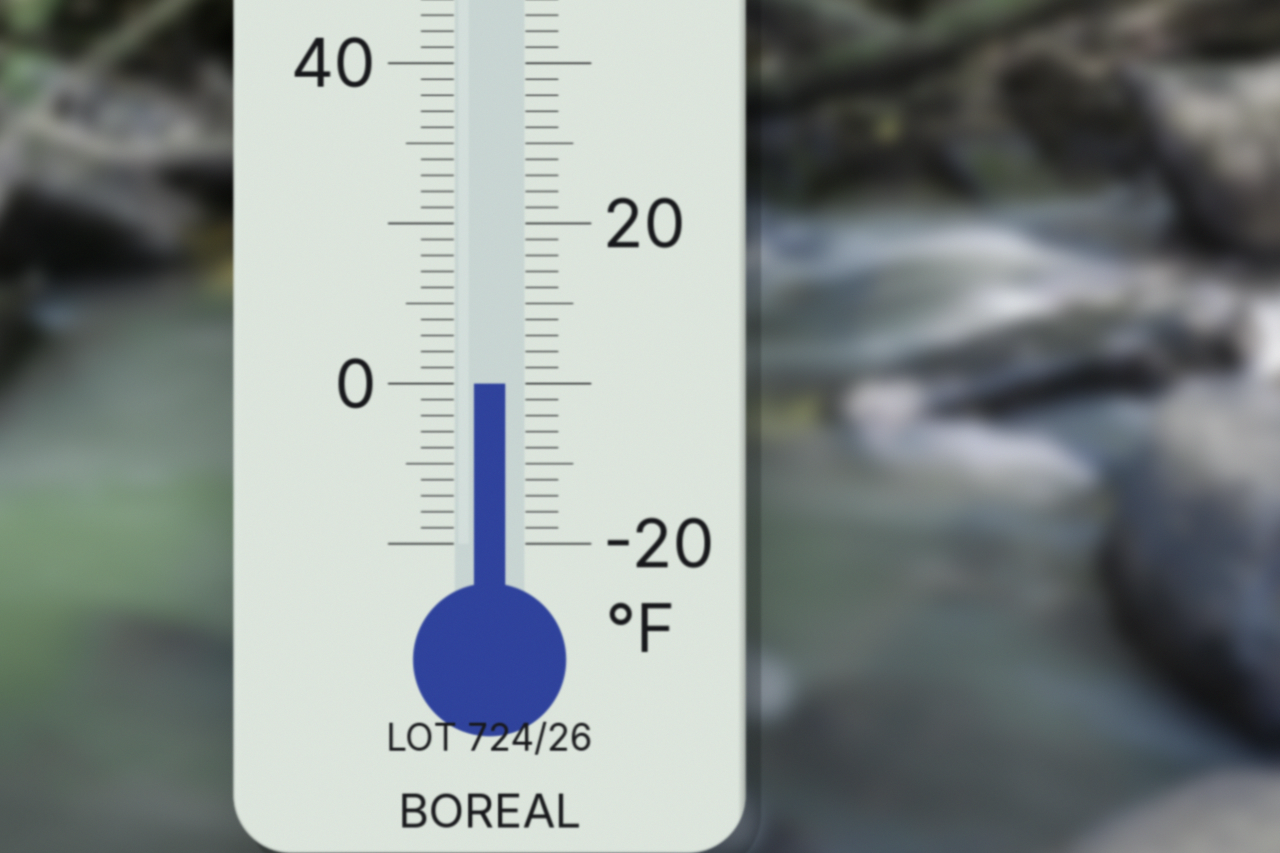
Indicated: 0°F
